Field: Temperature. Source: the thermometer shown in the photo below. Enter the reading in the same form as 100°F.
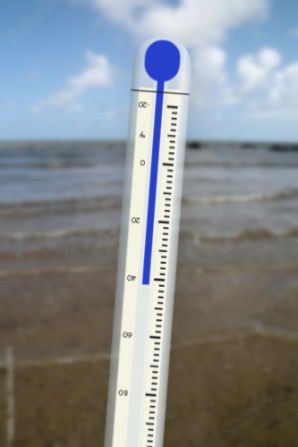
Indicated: 42°F
